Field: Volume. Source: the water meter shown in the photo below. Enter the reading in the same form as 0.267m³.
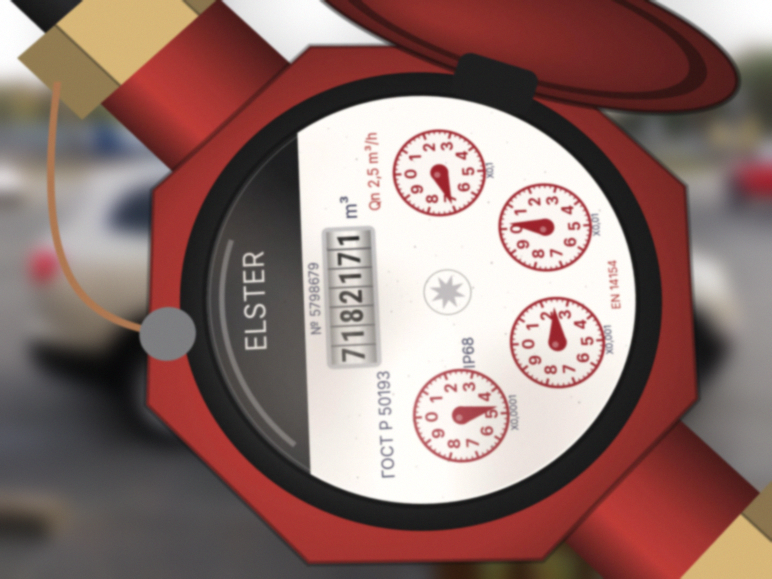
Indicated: 7182171.7024m³
